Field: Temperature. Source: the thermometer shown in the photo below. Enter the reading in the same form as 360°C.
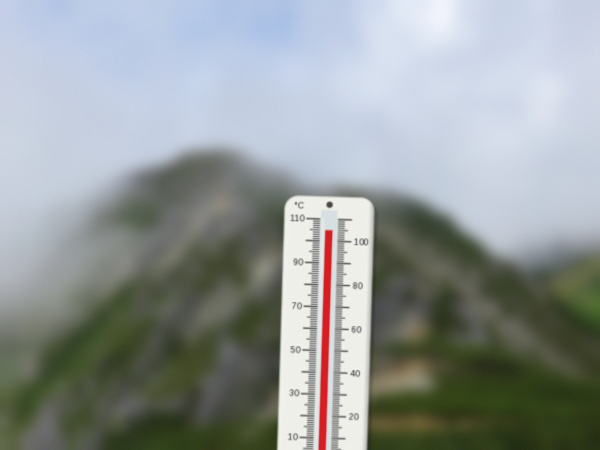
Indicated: 105°C
